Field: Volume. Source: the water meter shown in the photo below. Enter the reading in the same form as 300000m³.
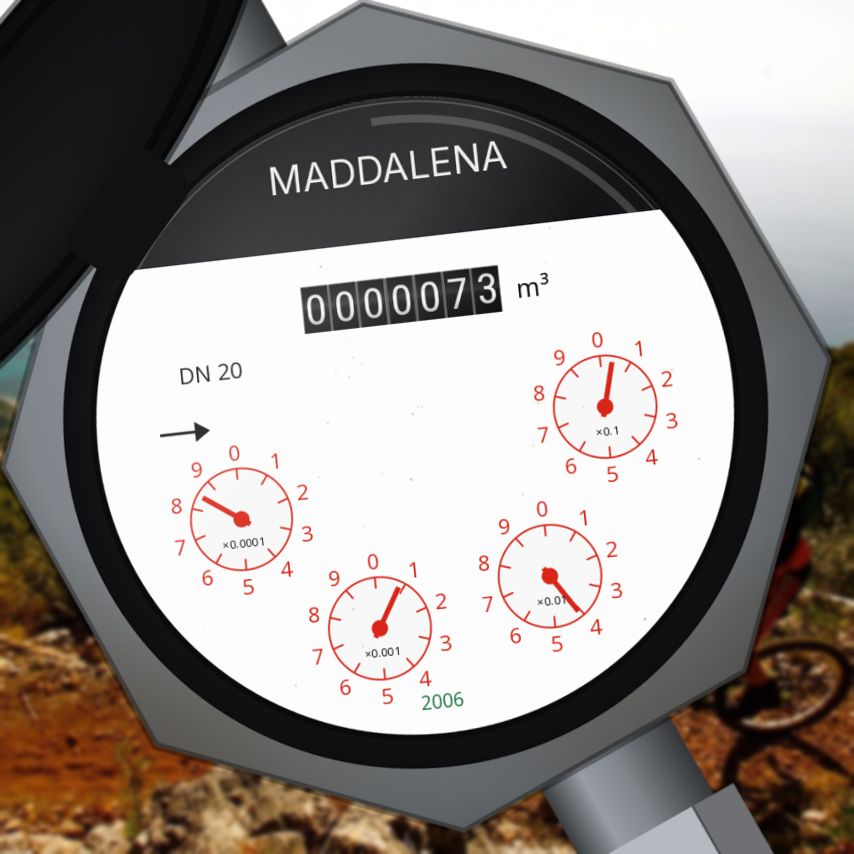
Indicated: 73.0408m³
